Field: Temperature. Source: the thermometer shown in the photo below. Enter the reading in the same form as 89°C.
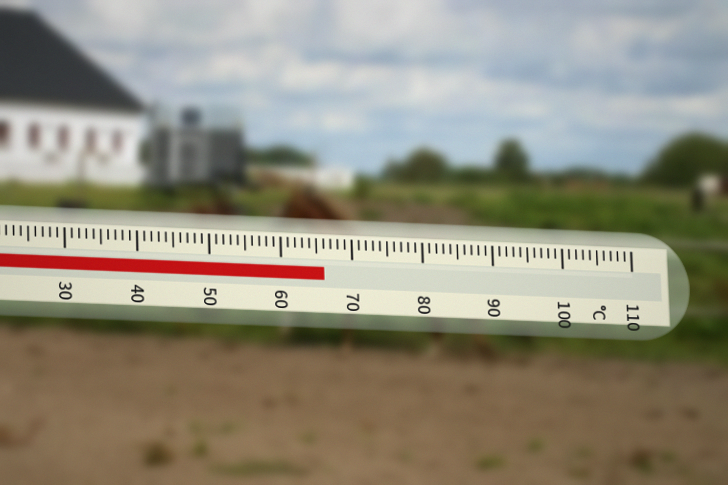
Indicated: 66°C
